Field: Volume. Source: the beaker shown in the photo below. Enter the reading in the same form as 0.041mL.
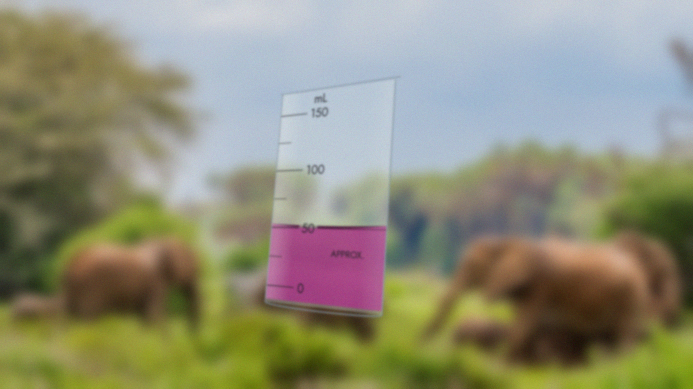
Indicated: 50mL
